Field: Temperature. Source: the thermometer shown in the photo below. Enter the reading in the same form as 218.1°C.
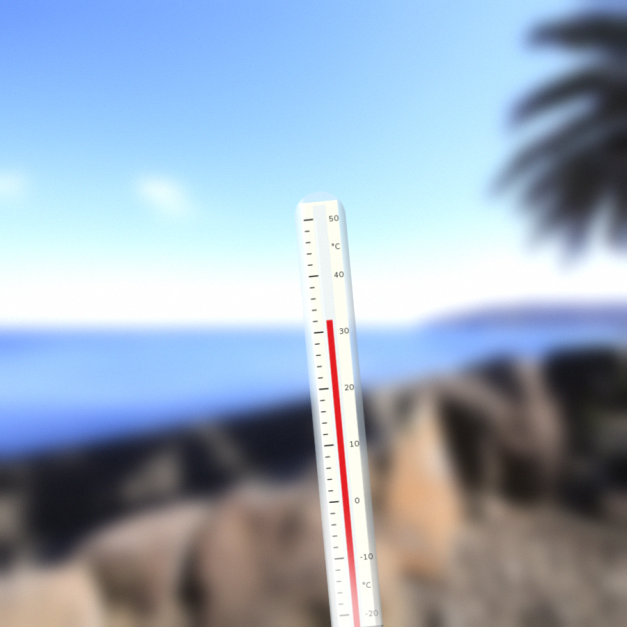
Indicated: 32°C
